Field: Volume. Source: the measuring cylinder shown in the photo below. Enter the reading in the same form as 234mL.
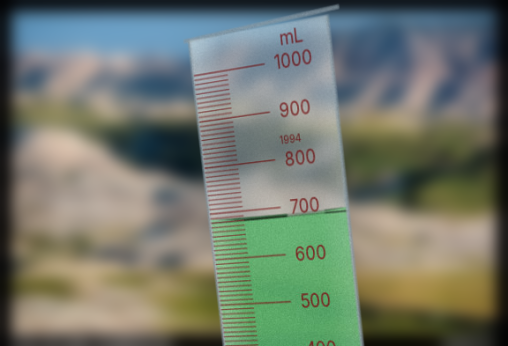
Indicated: 680mL
